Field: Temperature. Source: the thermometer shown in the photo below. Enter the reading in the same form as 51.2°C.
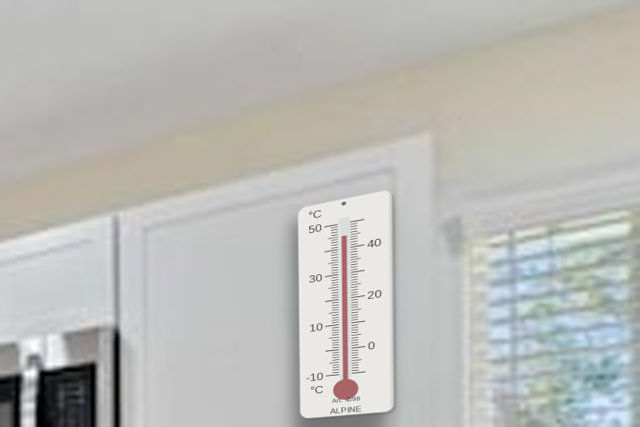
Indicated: 45°C
